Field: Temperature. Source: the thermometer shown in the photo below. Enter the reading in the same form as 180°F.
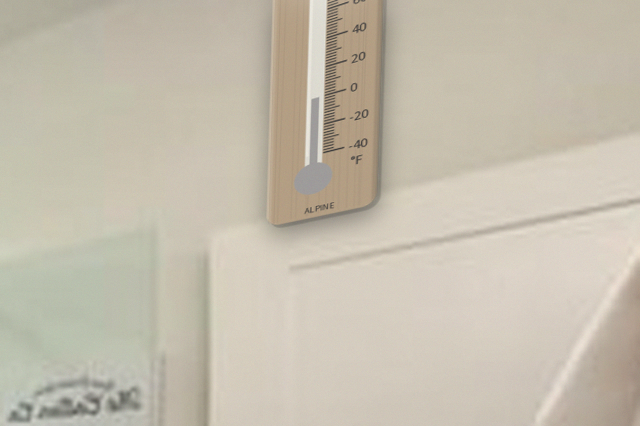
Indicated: 0°F
